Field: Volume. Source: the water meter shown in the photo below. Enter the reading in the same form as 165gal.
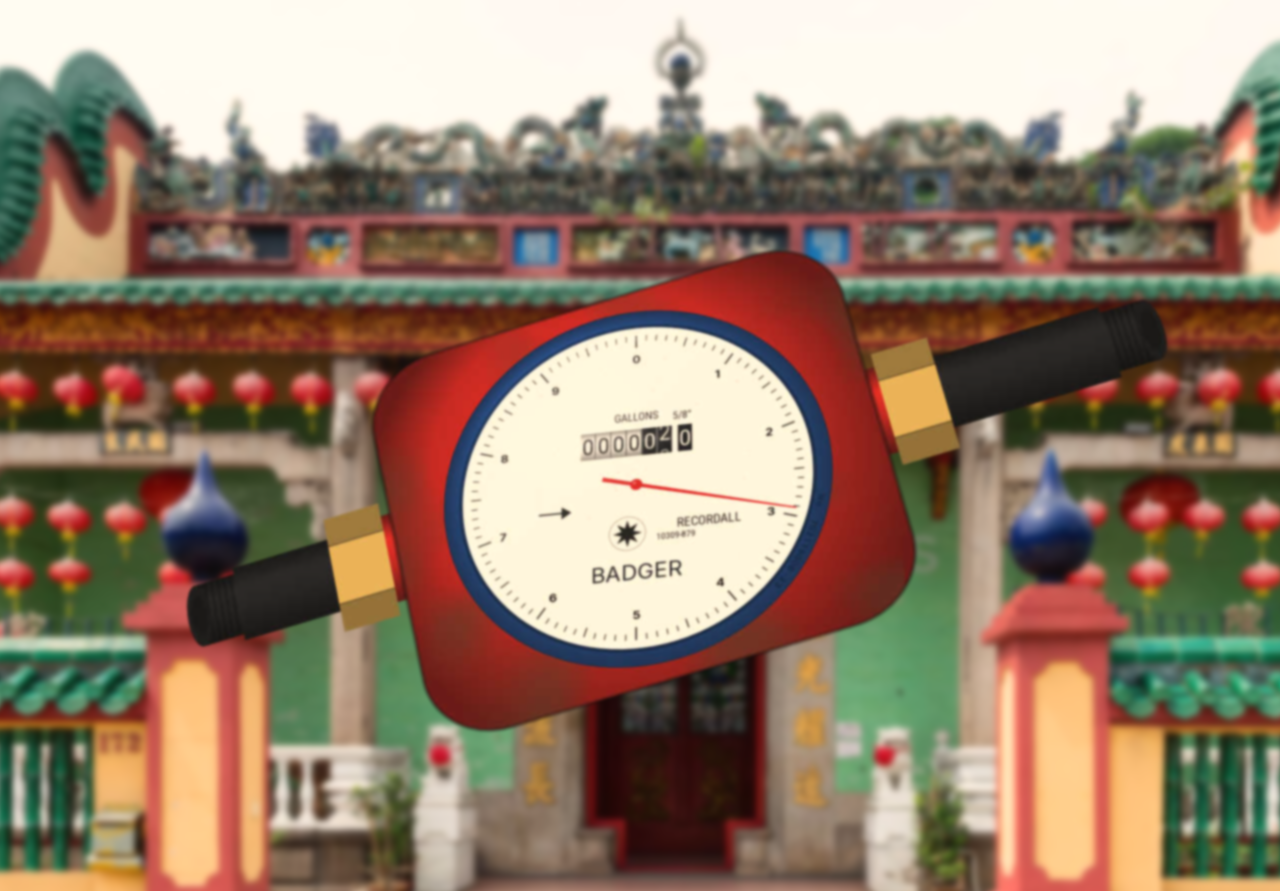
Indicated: 22.9gal
